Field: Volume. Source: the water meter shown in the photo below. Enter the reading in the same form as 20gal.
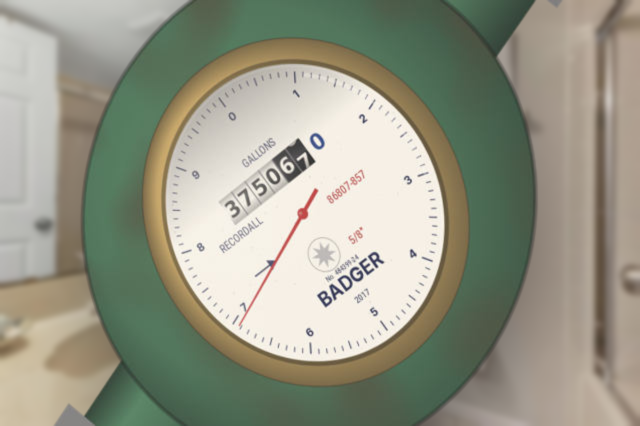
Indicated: 3750666.9gal
